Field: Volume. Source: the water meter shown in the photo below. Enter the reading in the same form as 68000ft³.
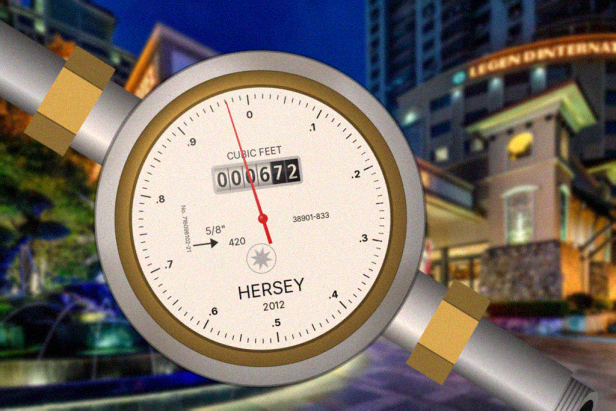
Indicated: 671.97ft³
